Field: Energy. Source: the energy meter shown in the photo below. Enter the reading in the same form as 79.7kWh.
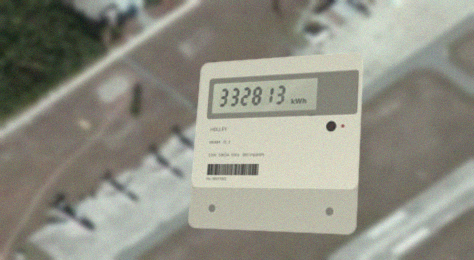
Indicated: 332813kWh
